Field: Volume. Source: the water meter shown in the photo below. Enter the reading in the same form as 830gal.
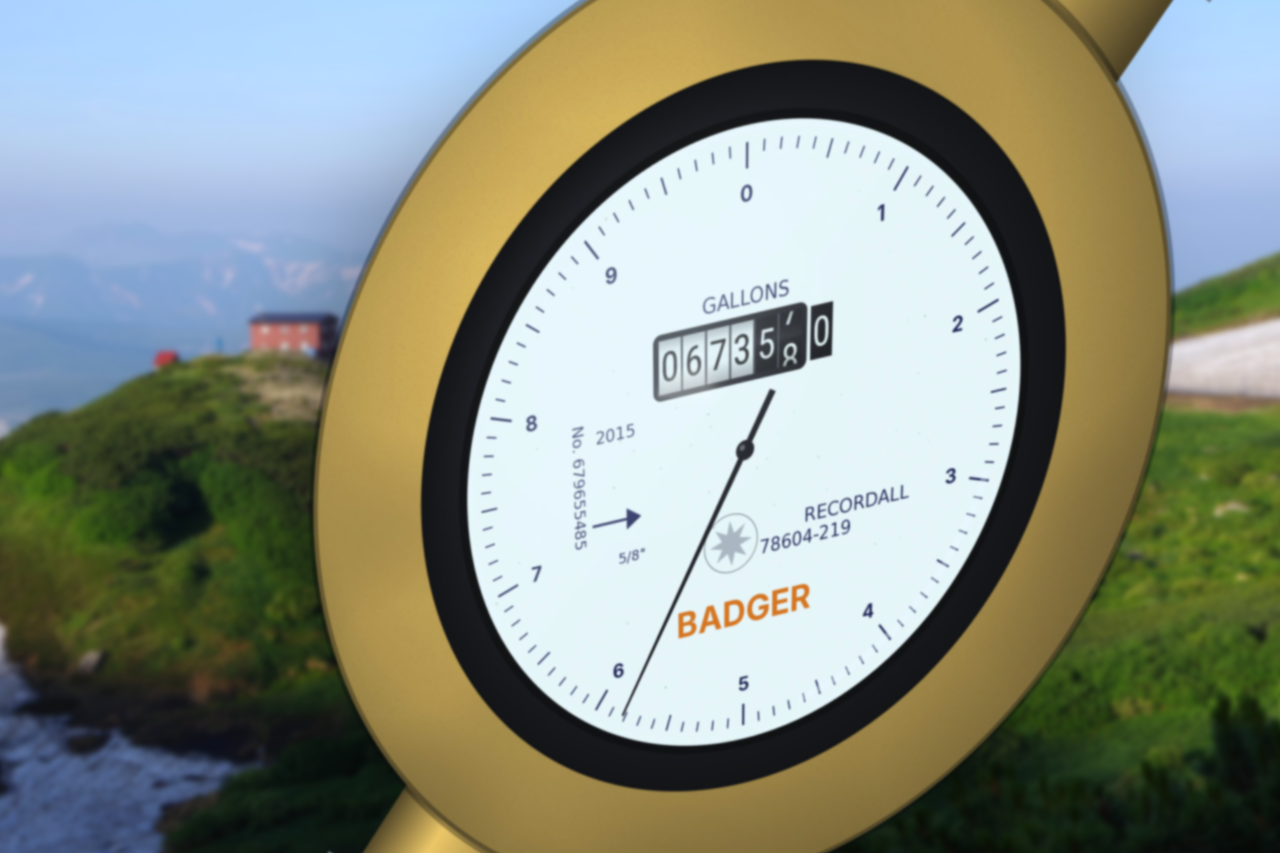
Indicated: 673575.8gal
